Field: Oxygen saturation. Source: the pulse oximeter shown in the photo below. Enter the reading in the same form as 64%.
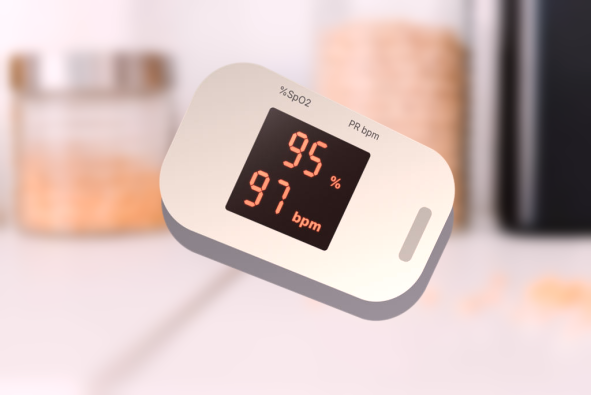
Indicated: 95%
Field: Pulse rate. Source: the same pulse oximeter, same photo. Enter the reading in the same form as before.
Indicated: 97bpm
